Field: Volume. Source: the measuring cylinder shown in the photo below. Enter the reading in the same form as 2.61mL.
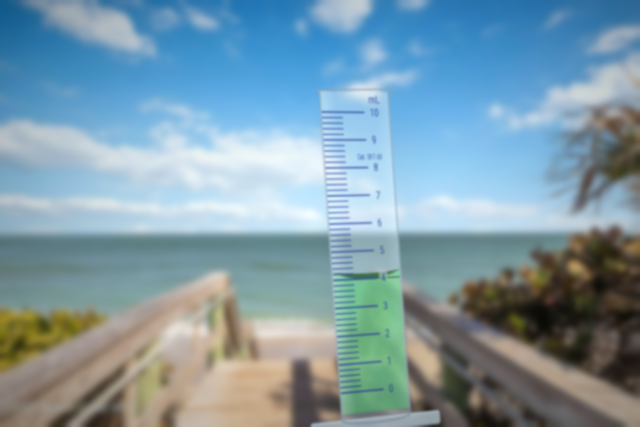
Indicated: 4mL
